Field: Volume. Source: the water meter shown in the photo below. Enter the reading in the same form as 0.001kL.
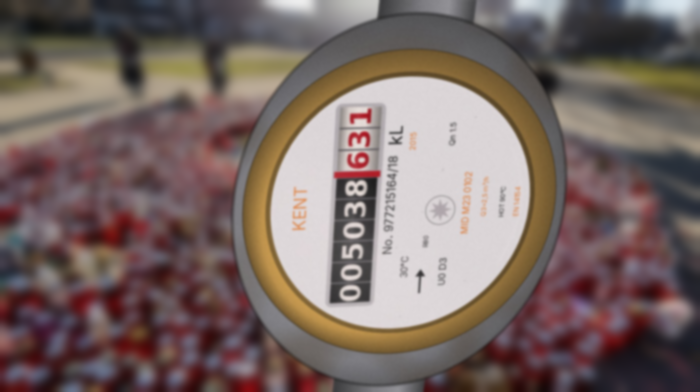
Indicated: 5038.631kL
